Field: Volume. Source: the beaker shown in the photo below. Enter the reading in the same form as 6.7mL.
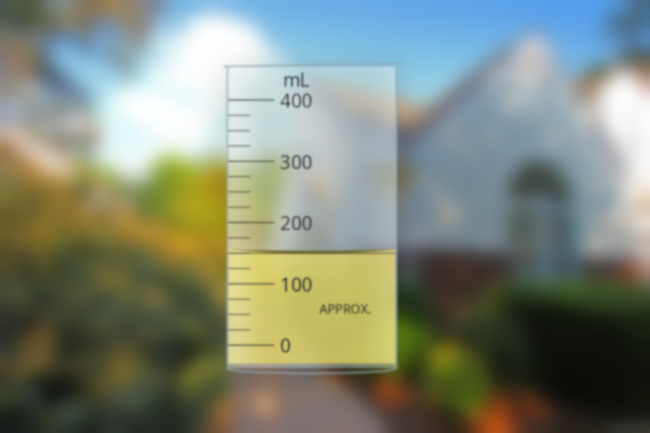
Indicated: 150mL
